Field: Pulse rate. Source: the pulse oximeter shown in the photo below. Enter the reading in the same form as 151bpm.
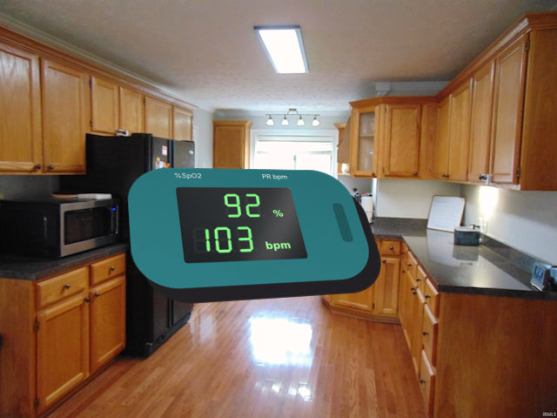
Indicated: 103bpm
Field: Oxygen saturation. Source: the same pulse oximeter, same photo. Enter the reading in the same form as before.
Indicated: 92%
